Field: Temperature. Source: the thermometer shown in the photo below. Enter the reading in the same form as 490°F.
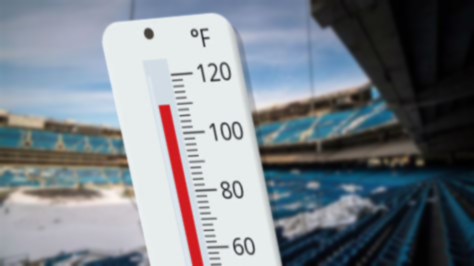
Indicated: 110°F
